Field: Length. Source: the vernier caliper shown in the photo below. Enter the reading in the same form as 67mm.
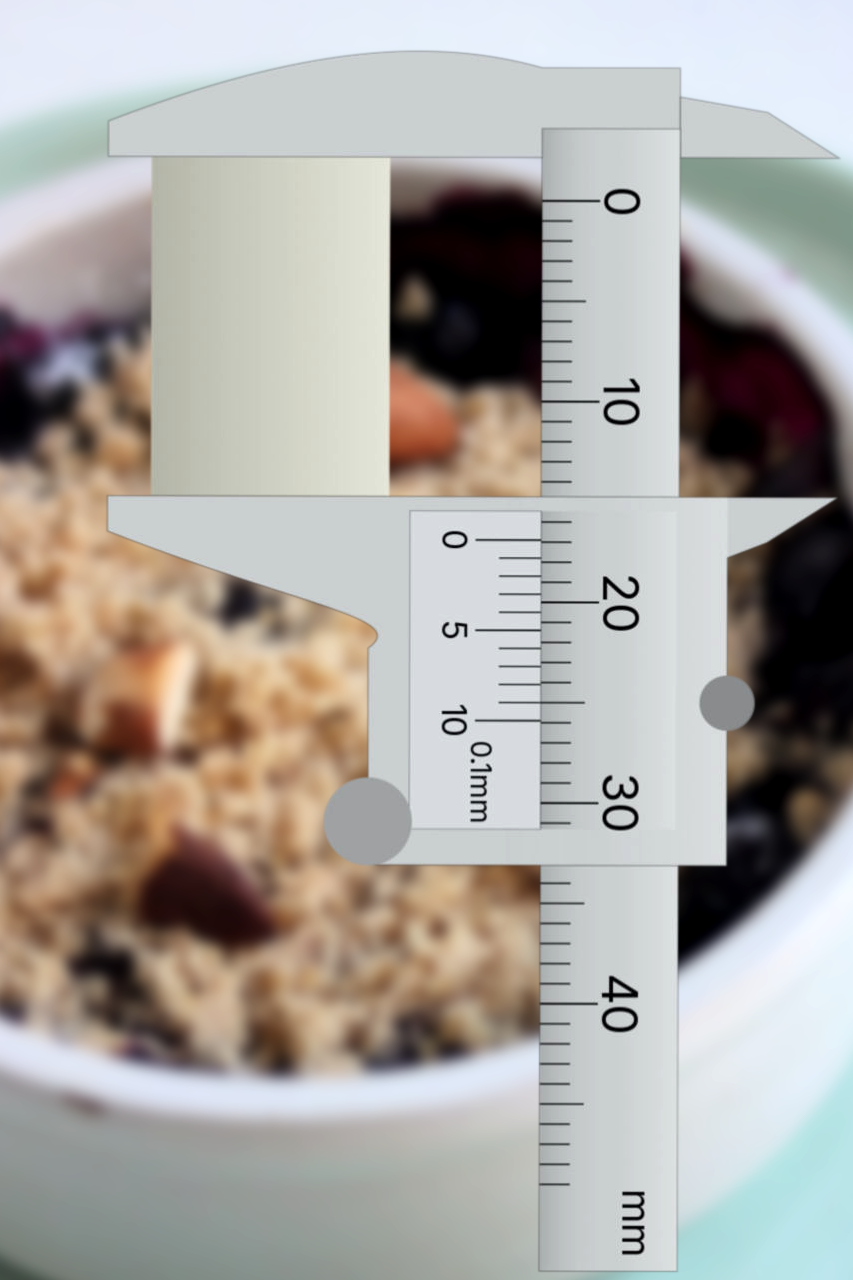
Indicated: 16.9mm
